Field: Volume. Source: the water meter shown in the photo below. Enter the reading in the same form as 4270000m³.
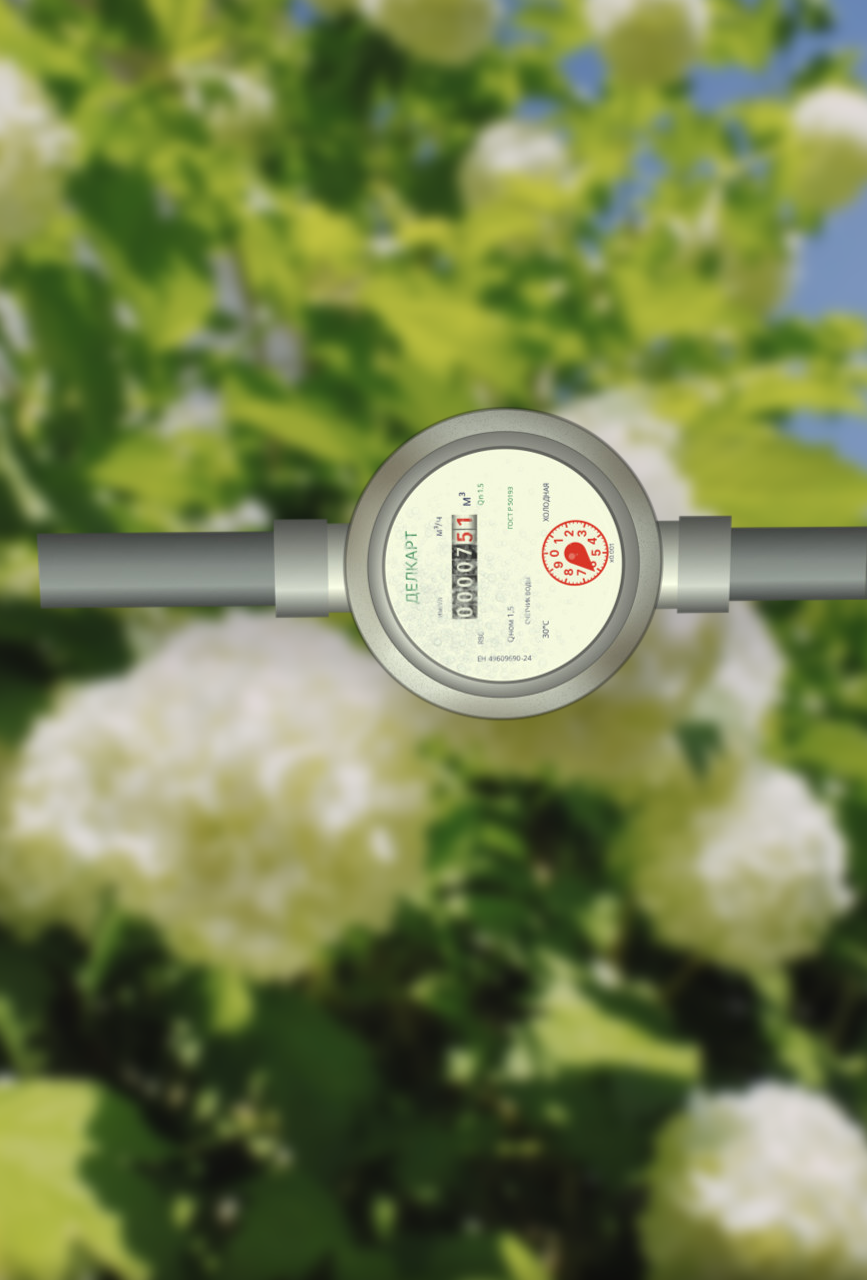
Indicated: 7.516m³
